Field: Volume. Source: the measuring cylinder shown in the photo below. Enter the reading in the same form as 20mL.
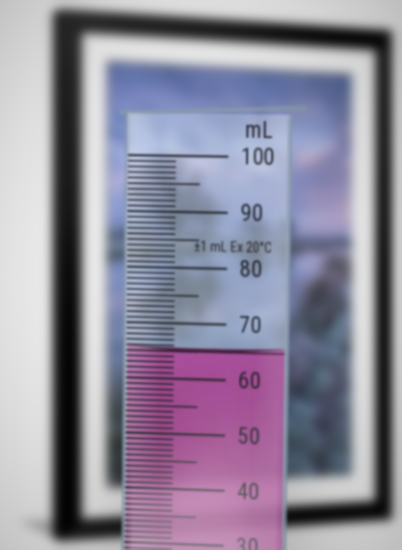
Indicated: 65mL
